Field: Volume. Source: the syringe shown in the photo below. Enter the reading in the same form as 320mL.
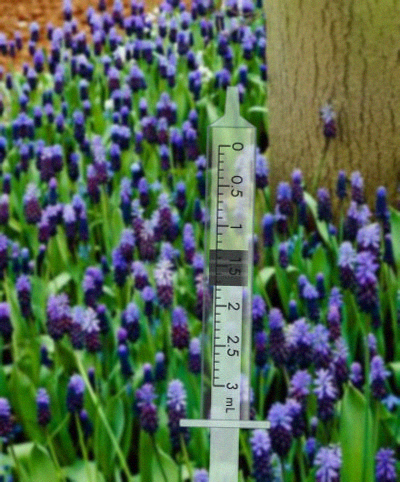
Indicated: 1.3mL
